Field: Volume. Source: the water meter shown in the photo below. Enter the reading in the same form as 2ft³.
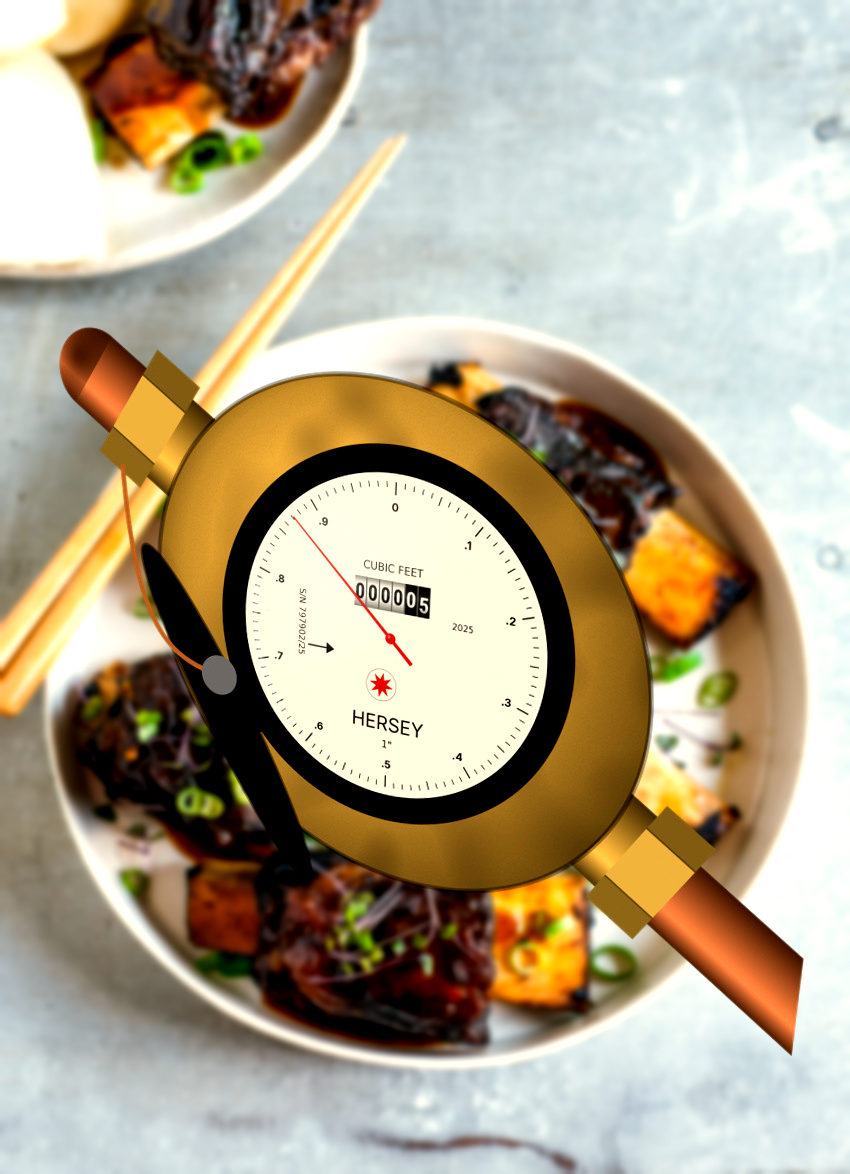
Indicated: 4.87ft³
